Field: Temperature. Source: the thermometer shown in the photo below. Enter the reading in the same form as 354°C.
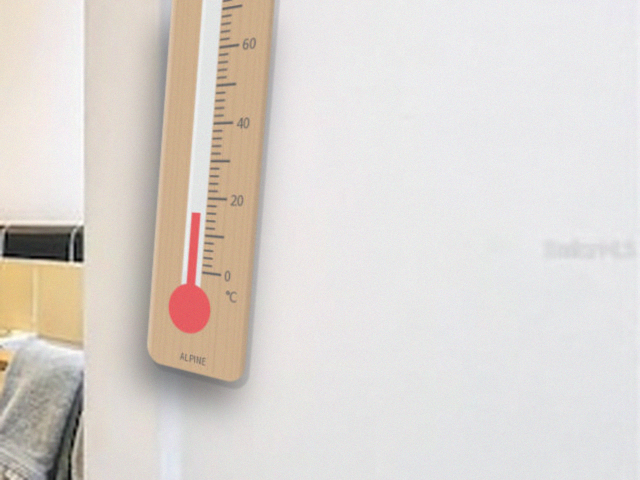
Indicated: 16°C
